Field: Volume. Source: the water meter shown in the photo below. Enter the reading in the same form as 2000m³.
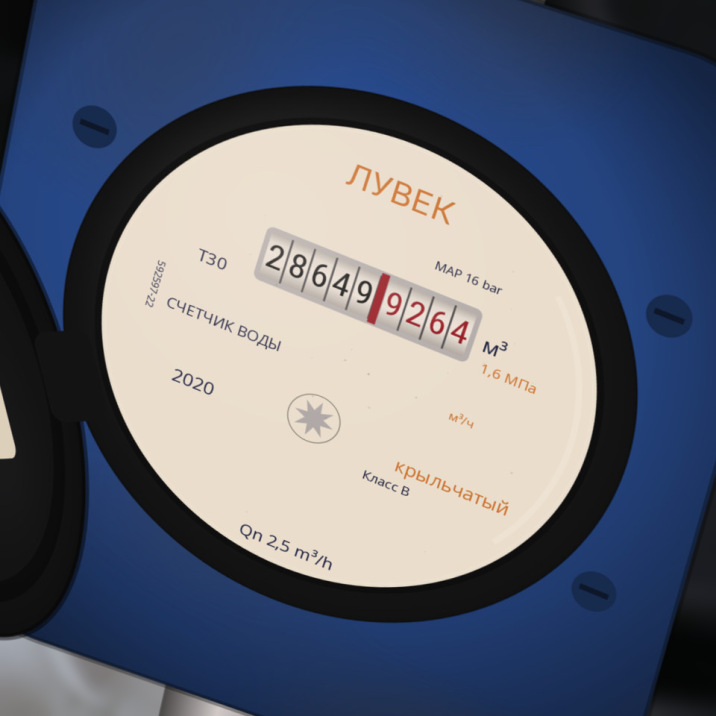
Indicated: 28649.9264m³
